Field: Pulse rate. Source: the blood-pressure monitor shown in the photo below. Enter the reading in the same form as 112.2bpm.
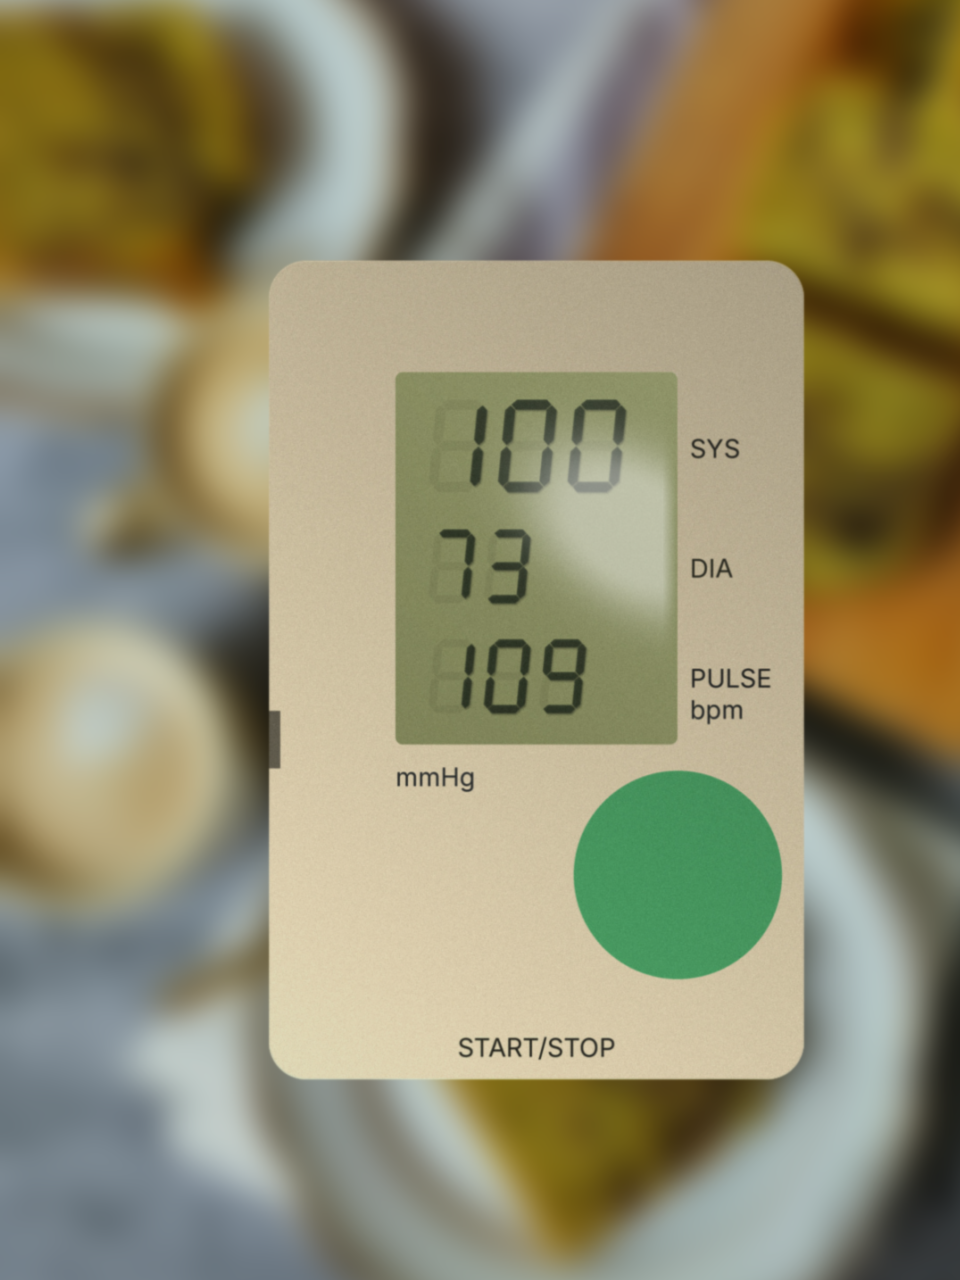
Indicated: 109bpm
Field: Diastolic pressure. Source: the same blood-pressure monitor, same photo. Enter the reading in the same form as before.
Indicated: 73mmHg
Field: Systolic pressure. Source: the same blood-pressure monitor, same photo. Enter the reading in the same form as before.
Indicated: 100mmHg
